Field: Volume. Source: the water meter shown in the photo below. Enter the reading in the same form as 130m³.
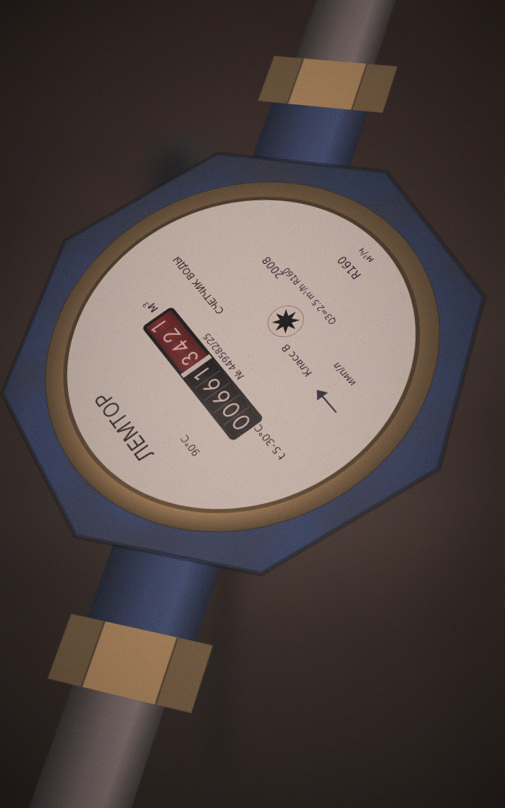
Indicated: 661.3421m³
